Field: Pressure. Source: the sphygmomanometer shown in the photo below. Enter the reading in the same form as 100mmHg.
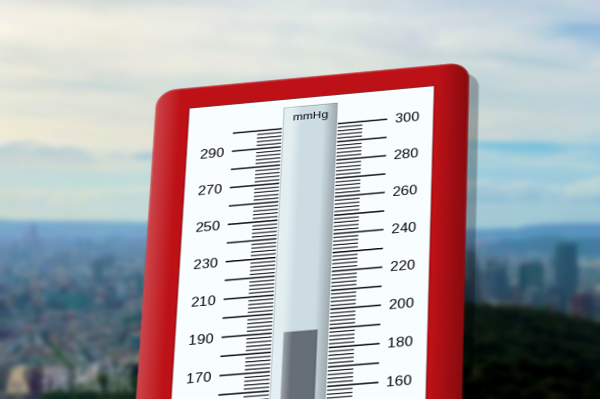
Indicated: 190mmHg
